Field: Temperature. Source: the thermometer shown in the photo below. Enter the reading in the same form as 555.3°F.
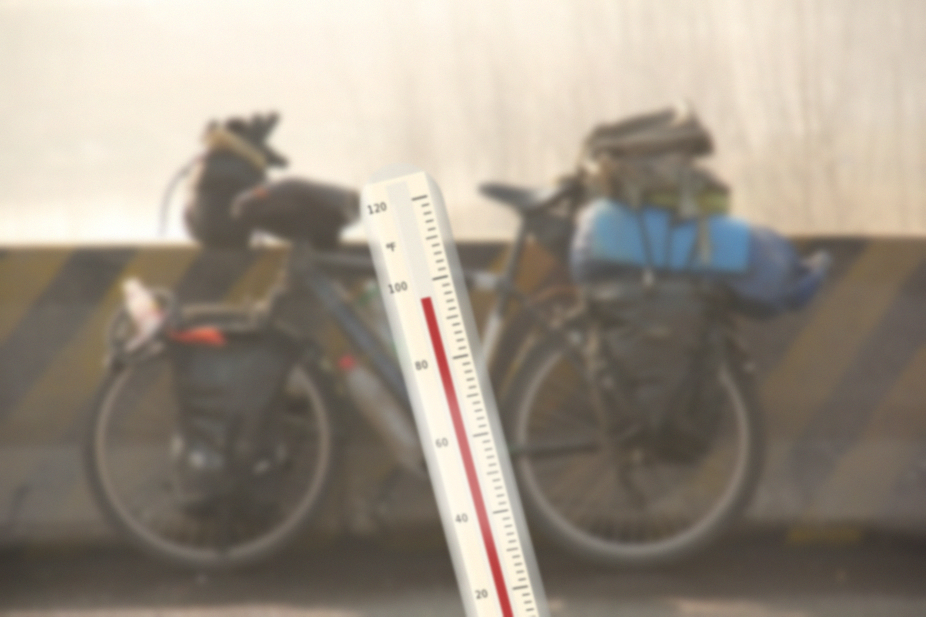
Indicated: 96°F
